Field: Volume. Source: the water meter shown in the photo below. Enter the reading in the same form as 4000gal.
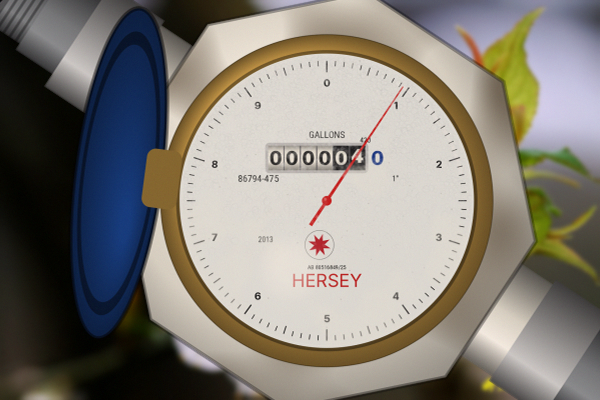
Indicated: 40.9gal
